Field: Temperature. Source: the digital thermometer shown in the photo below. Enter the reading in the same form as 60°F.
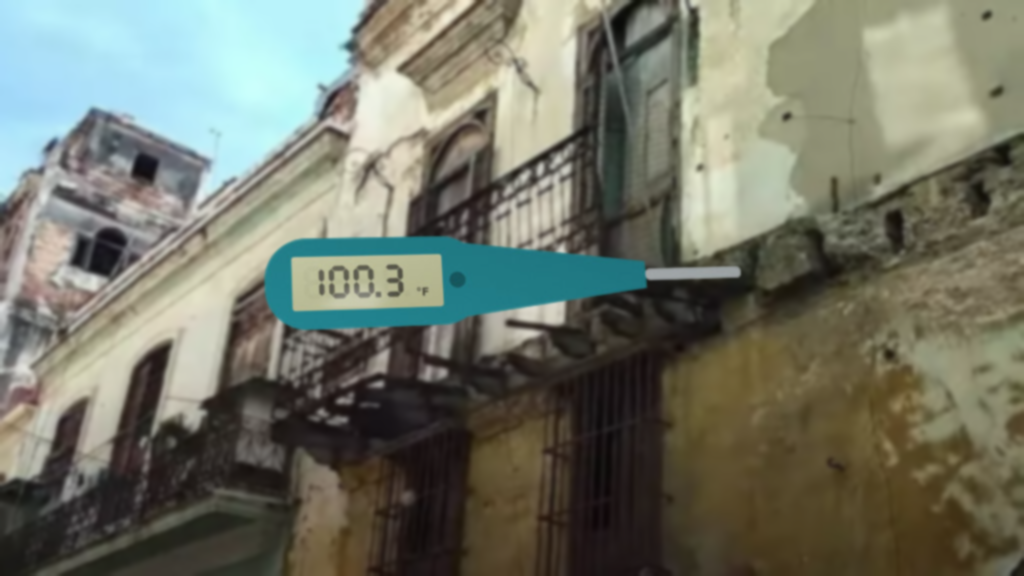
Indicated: 100.3°F
